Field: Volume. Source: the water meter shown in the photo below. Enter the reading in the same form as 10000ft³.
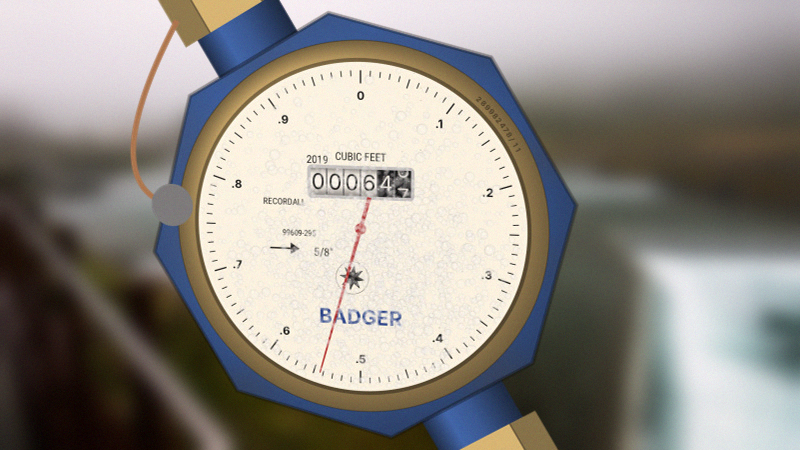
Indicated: 646.54ft³
